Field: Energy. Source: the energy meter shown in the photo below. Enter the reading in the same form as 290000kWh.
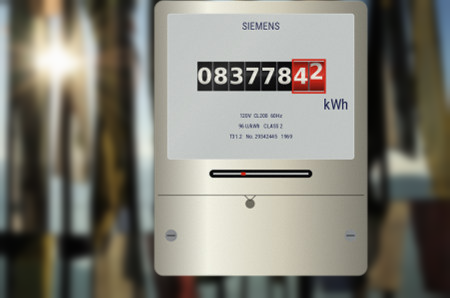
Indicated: 83778.42kWh
